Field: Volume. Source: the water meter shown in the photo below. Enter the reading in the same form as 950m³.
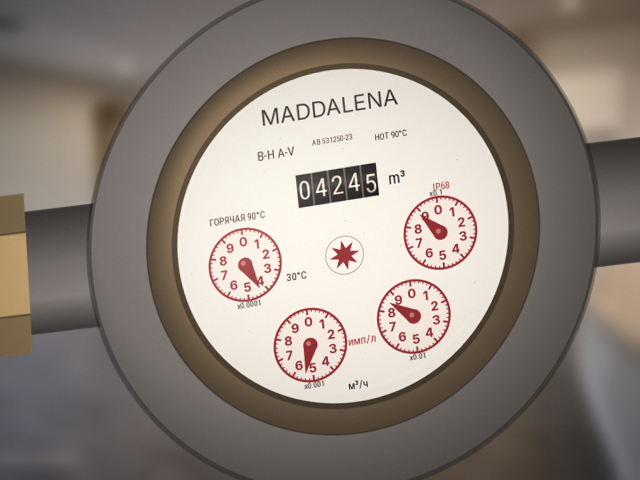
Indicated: 4244.8854m³
